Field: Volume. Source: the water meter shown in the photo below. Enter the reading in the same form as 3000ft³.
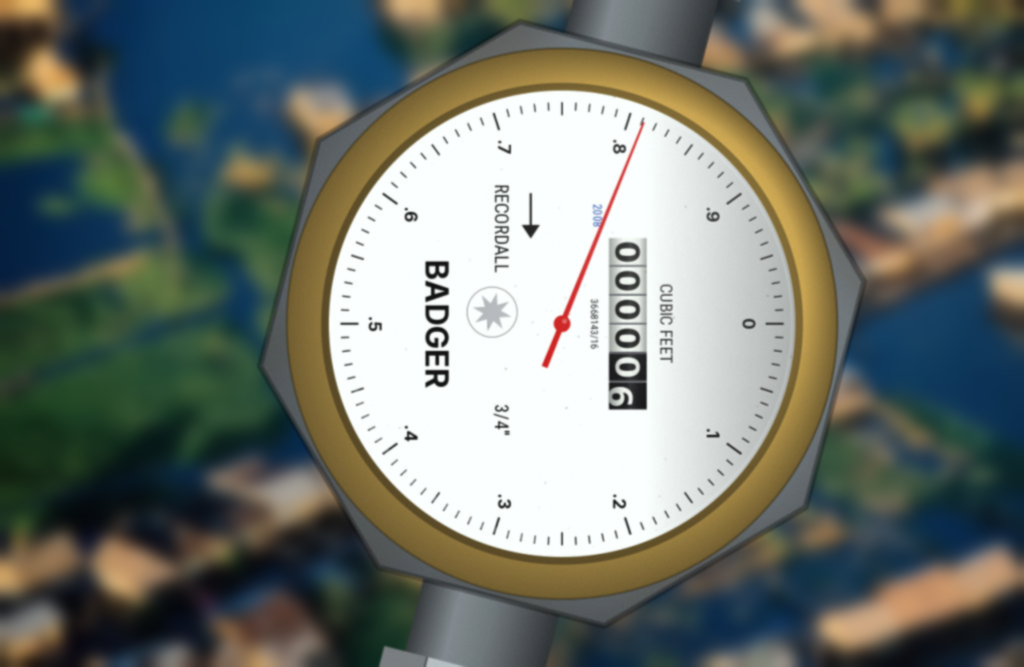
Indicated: 5.81ft³
